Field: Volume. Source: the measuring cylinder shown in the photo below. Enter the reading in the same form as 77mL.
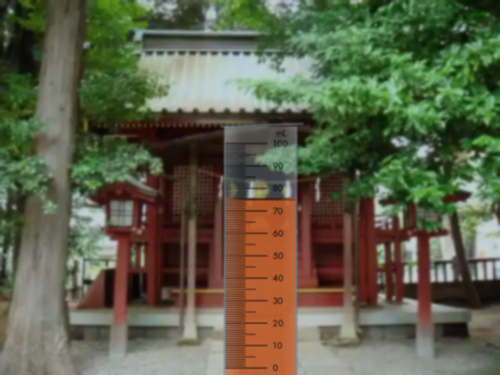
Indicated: 75mL
